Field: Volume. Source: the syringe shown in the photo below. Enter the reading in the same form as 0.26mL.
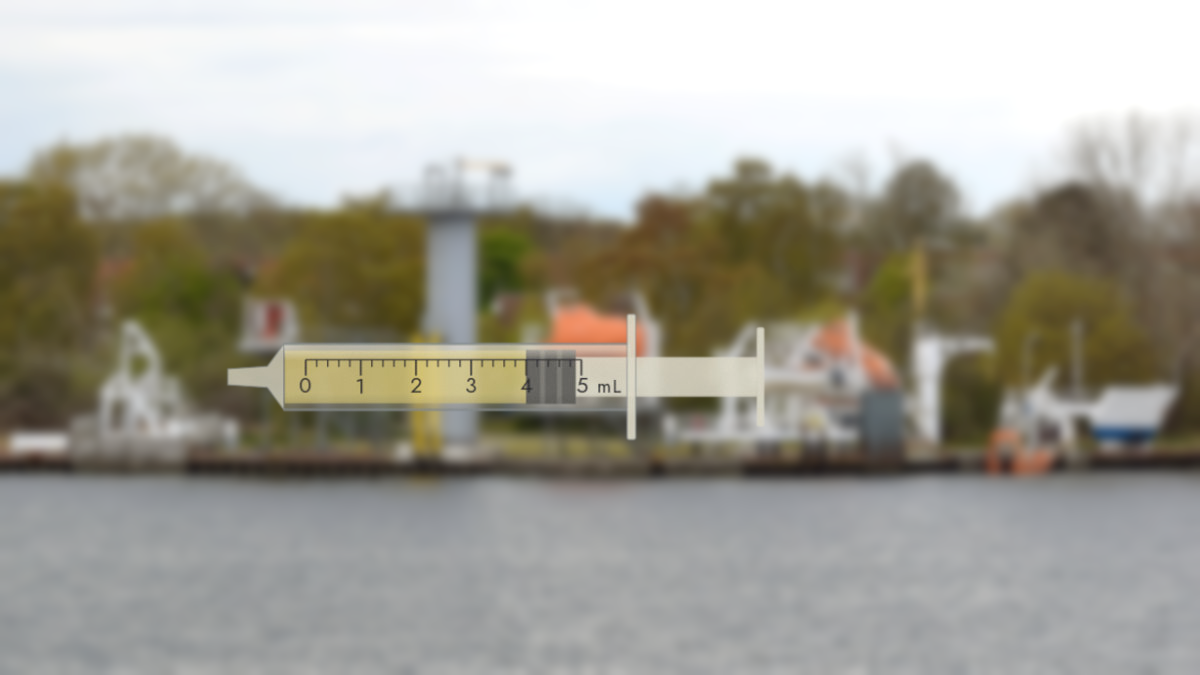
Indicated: 4mL
